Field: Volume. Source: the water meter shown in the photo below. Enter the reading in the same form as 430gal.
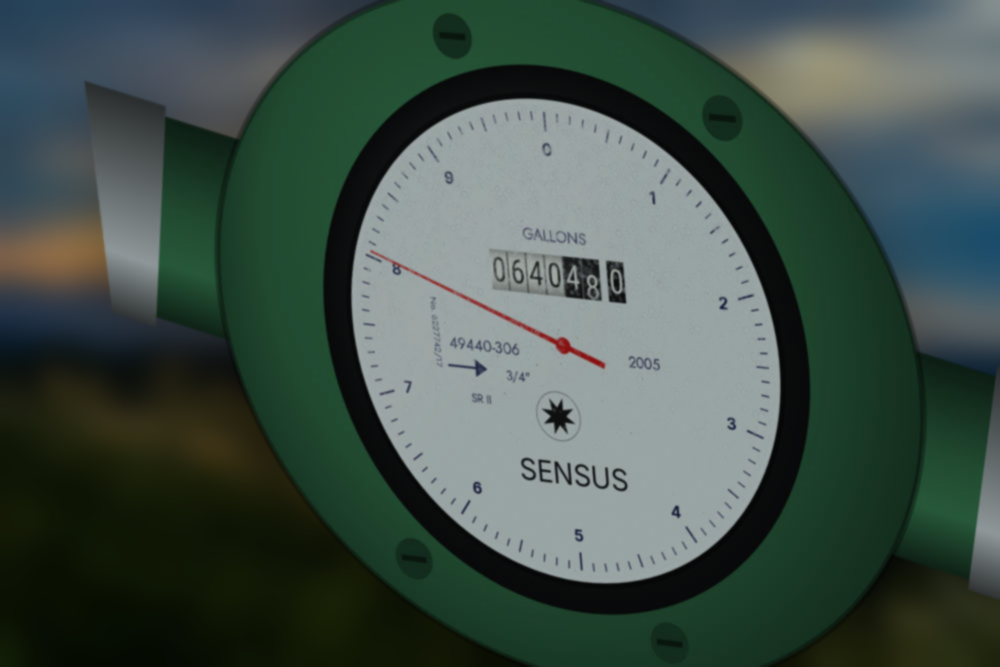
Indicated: 640478.0gal
